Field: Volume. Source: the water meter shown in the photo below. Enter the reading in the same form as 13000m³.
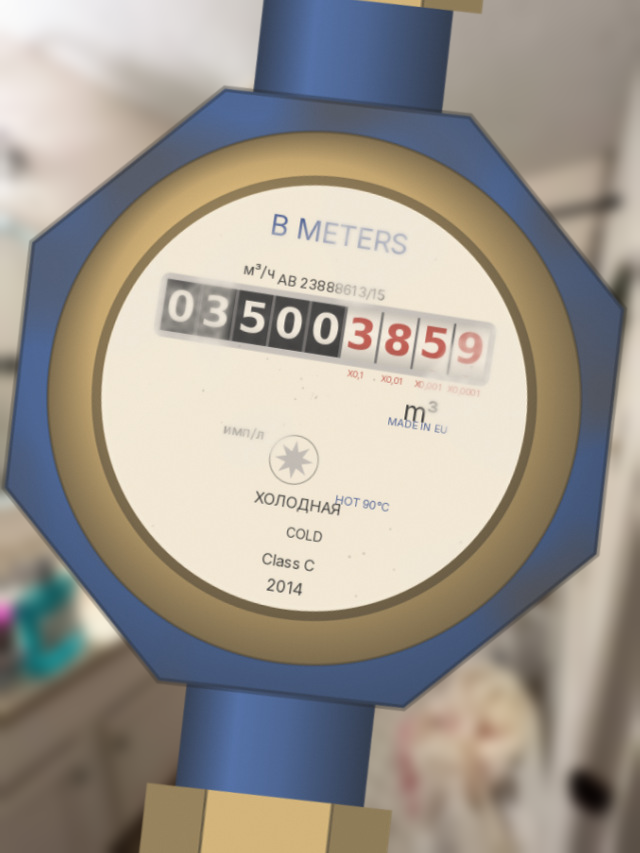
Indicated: 3500.3859m³
